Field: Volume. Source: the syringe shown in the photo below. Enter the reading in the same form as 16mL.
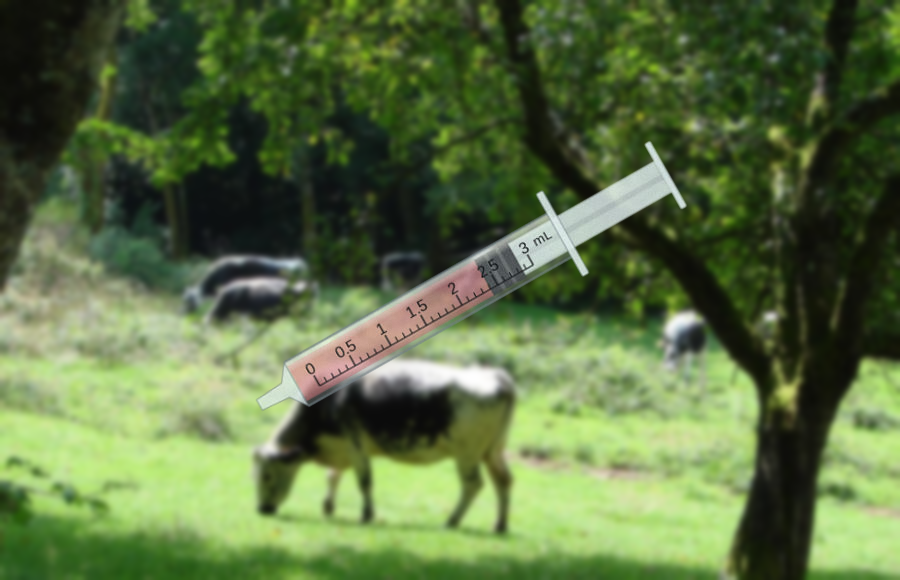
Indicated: 2.4mL
